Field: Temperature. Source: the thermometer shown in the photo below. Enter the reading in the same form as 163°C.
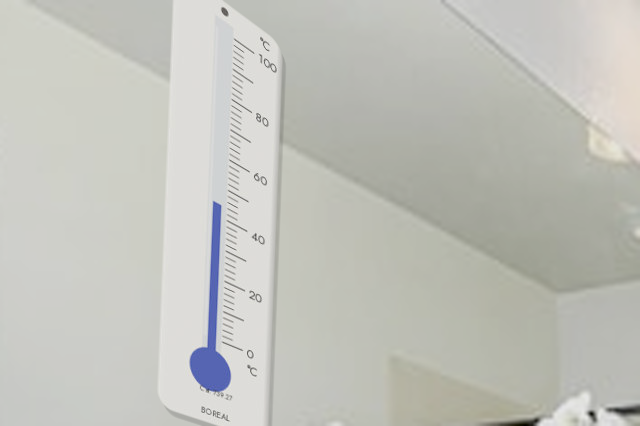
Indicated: 44°C
